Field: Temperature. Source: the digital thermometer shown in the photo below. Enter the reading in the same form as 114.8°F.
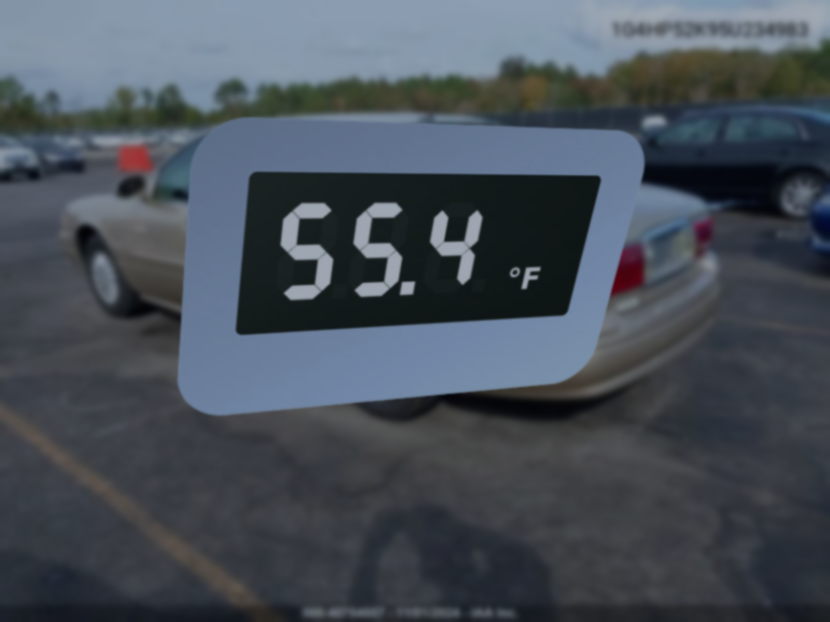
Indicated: 55.4°F
